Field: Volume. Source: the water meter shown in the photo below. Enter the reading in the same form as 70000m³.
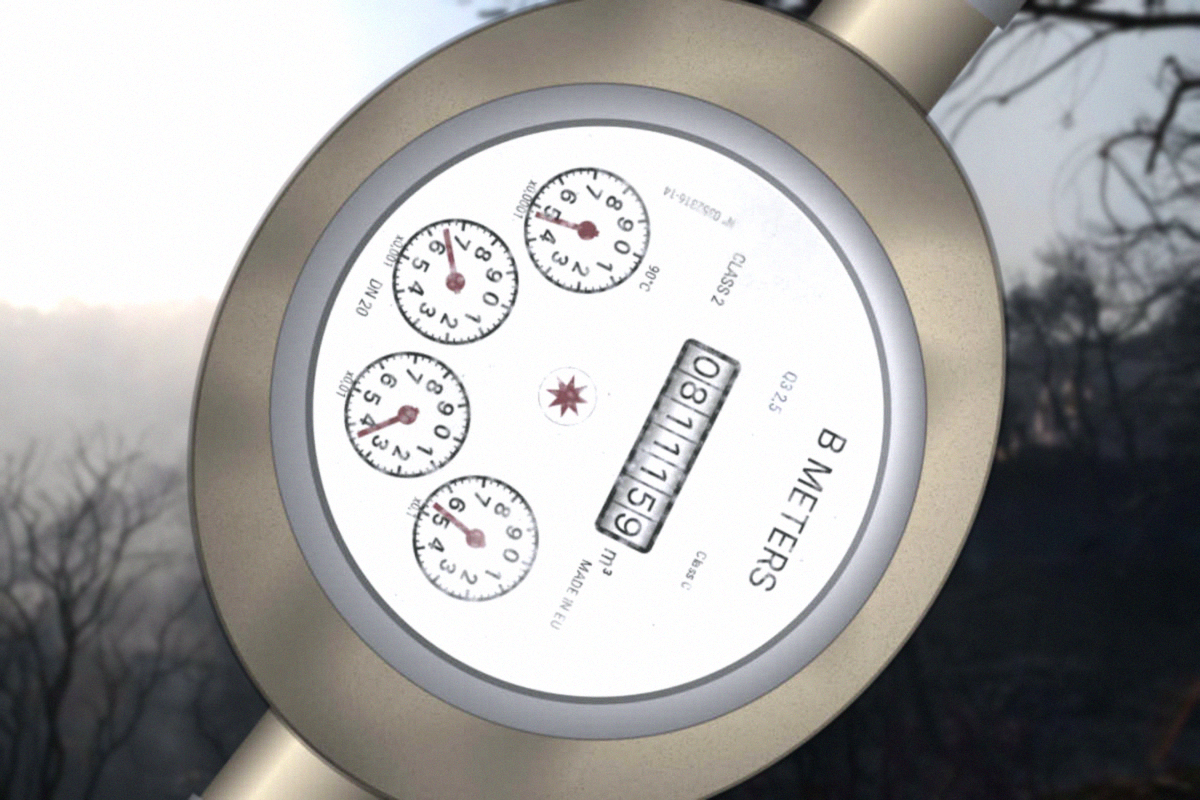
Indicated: 811159.5364m³
